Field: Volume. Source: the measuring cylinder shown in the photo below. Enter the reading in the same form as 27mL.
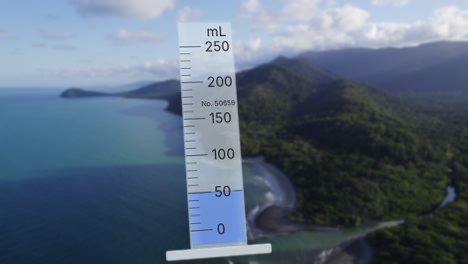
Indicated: 50mL
